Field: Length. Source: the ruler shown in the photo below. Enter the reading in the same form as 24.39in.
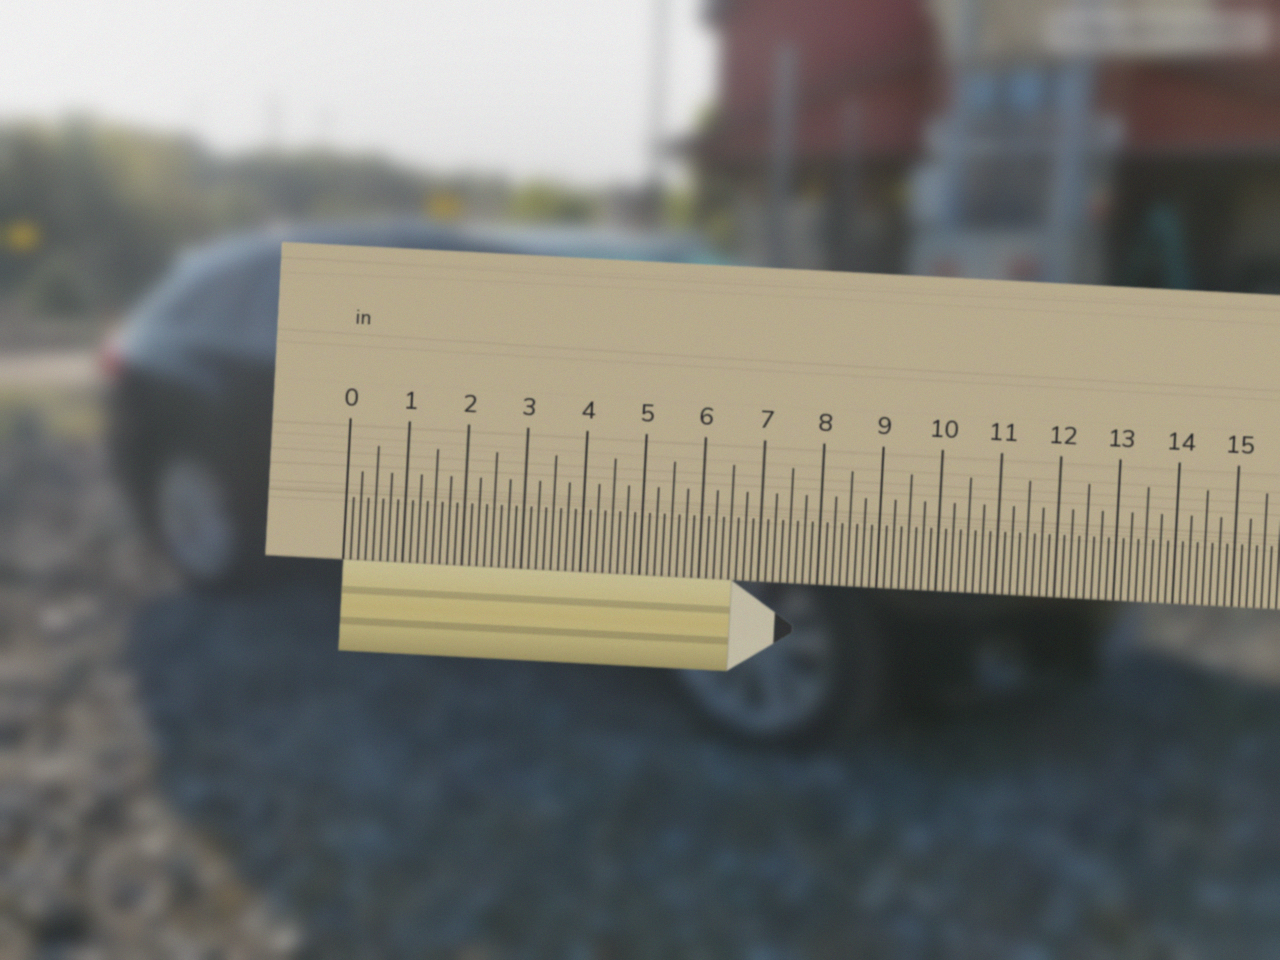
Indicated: 7.625in
